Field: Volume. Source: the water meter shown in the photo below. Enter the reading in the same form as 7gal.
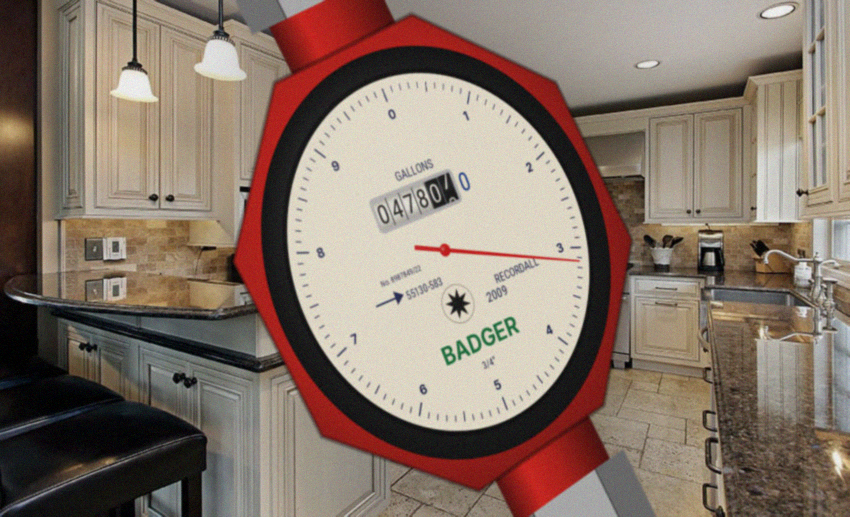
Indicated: 478073.1gal
